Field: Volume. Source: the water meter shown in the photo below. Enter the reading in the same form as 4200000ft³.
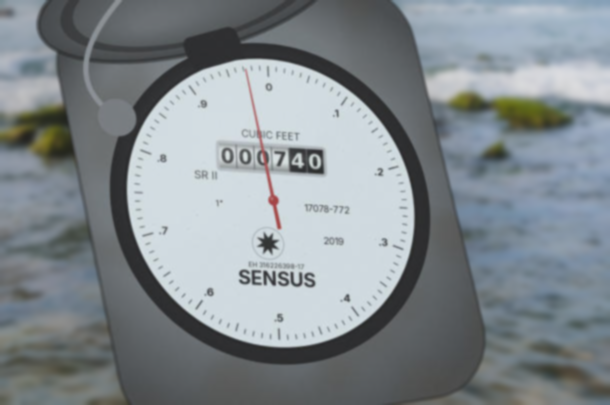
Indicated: 739.97ft³
